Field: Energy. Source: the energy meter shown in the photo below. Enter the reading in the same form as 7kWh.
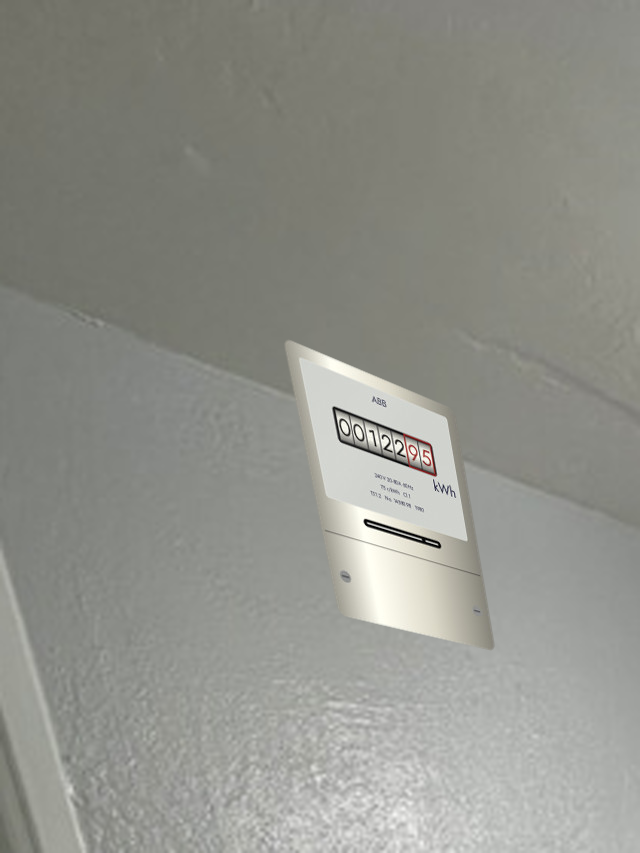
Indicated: 122.95kWh
